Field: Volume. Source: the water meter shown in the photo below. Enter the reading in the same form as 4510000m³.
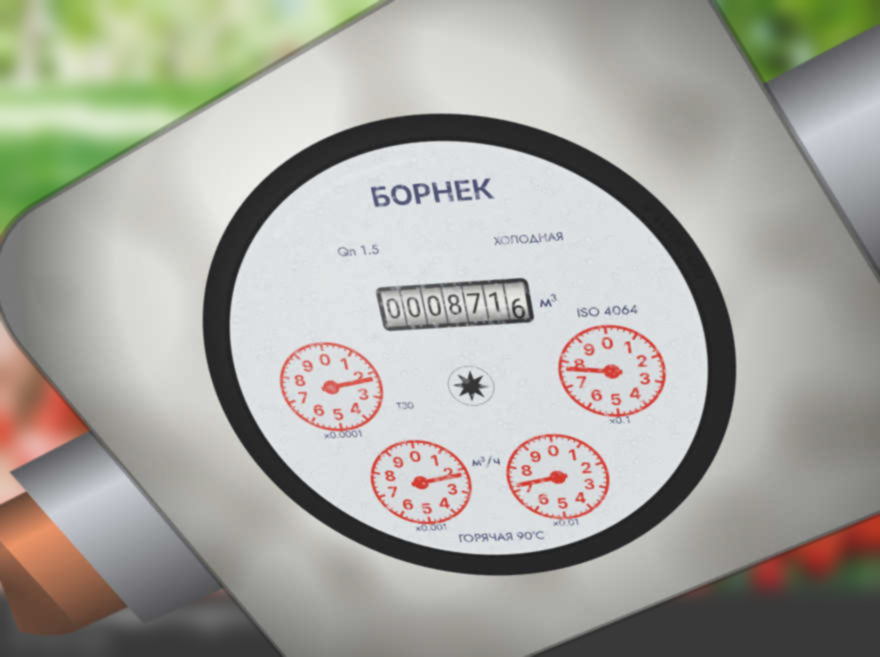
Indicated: 8715.7722m³
